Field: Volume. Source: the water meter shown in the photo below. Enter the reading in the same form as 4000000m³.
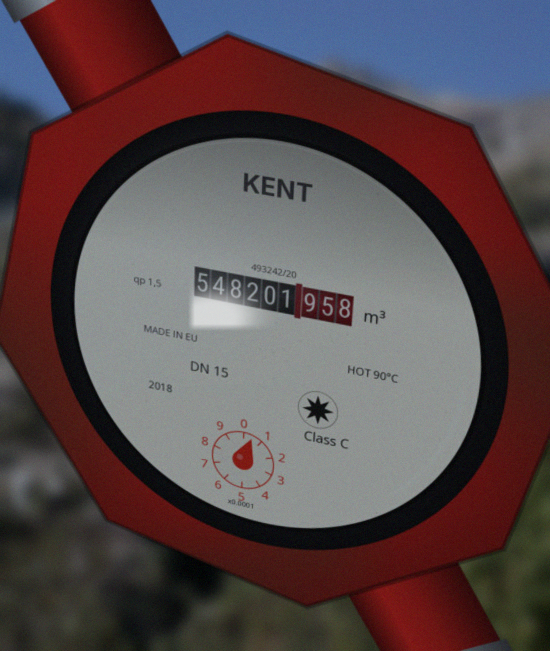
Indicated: 548201.9580m³
